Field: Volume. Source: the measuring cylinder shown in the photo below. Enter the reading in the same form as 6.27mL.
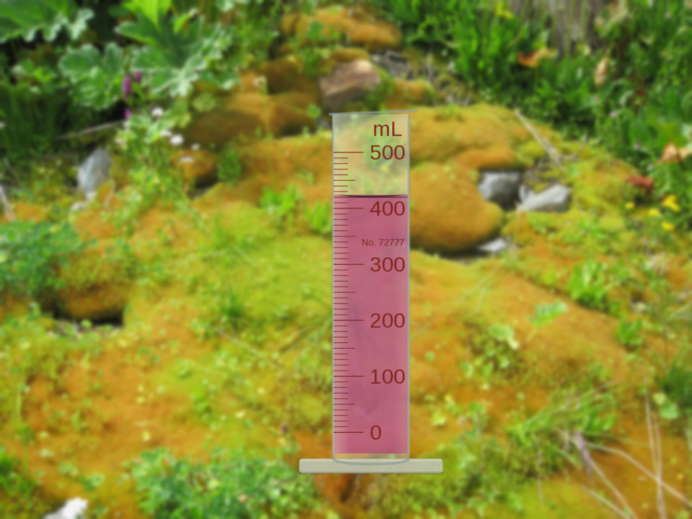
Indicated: 420mL
